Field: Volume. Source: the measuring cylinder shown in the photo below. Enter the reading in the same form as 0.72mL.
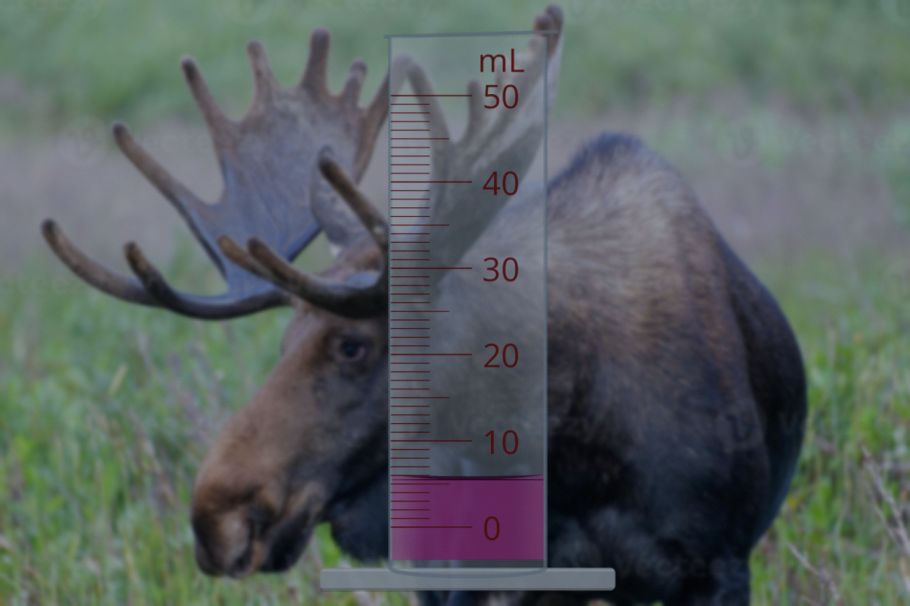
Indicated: 5.5mL
